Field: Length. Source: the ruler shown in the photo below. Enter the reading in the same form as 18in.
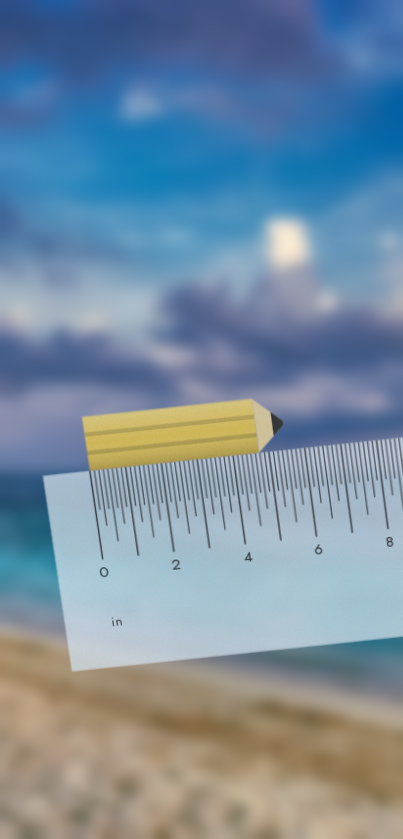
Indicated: 5.5in
